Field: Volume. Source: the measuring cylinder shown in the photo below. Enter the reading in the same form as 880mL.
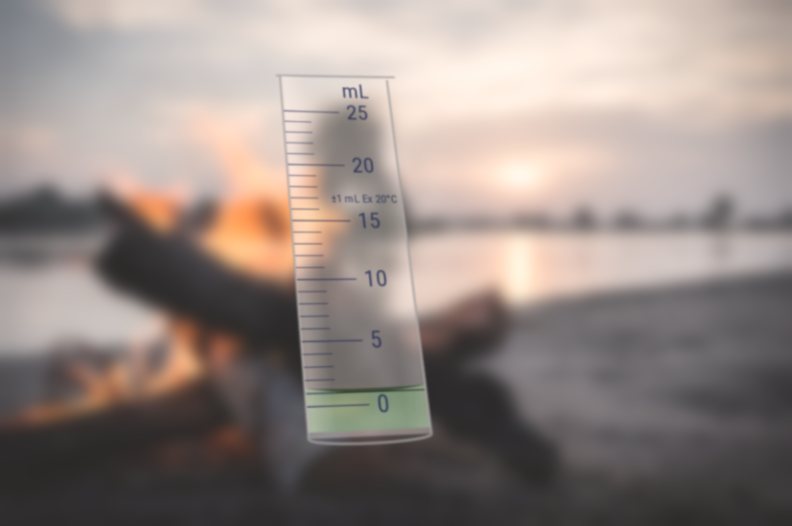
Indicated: 1mL
